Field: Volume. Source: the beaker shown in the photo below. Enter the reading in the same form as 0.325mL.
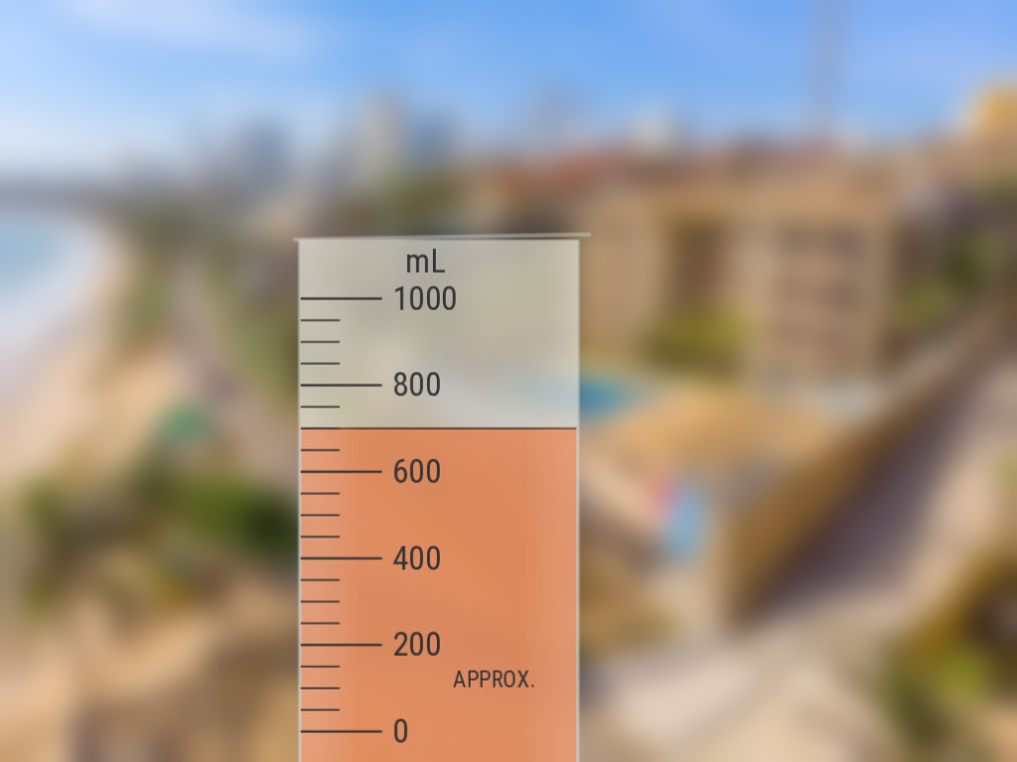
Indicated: 700mL
